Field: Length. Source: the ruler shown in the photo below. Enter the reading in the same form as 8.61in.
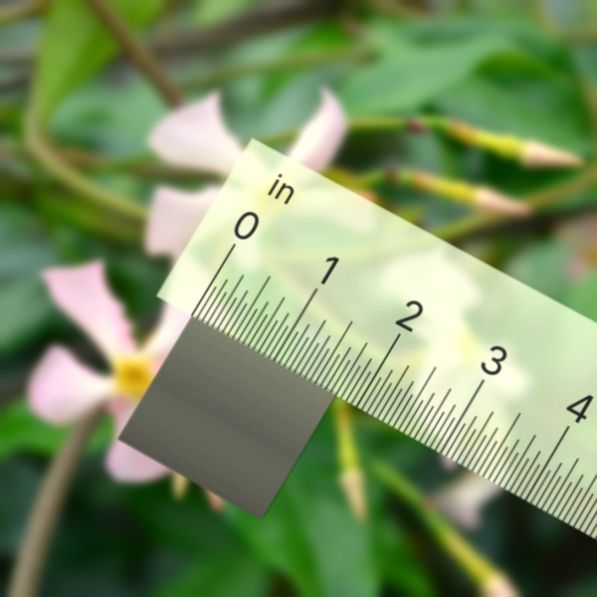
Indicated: 1.75in
